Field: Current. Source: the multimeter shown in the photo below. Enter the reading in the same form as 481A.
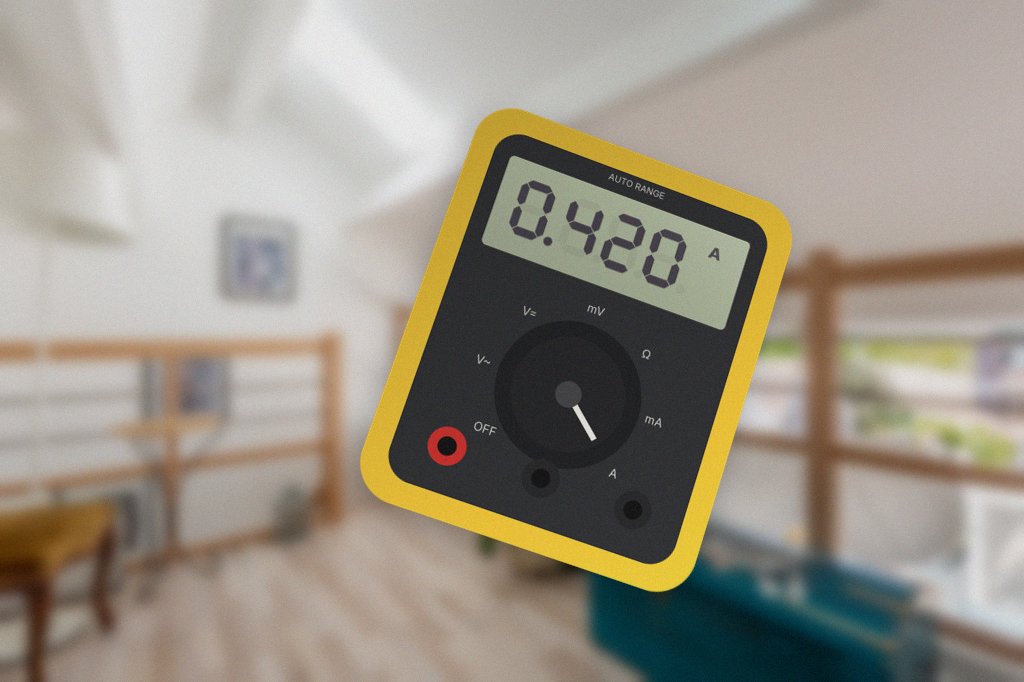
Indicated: 0.420A
